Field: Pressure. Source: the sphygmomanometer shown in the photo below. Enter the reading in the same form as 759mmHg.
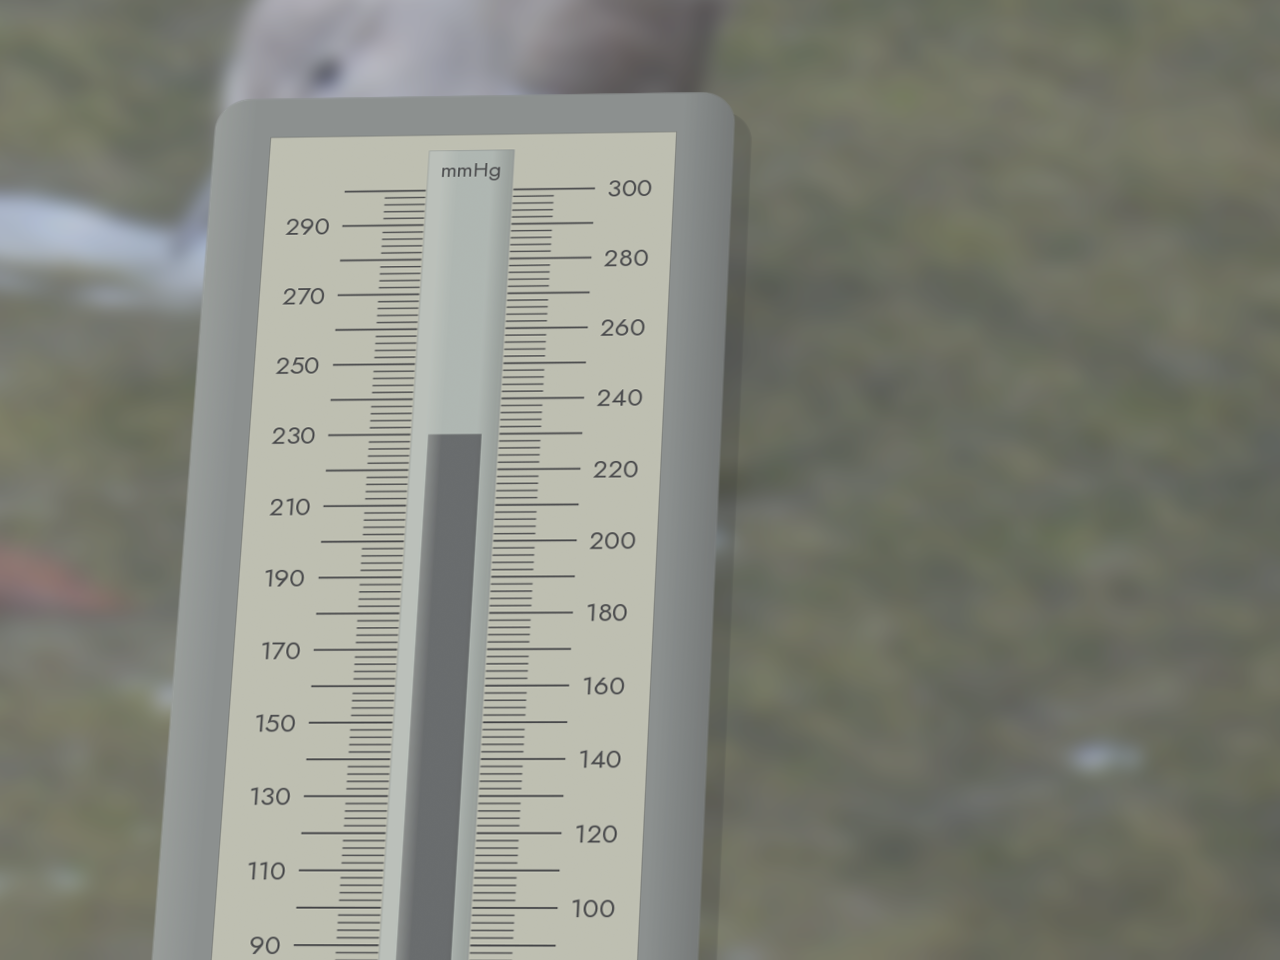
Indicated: 230mmHg
